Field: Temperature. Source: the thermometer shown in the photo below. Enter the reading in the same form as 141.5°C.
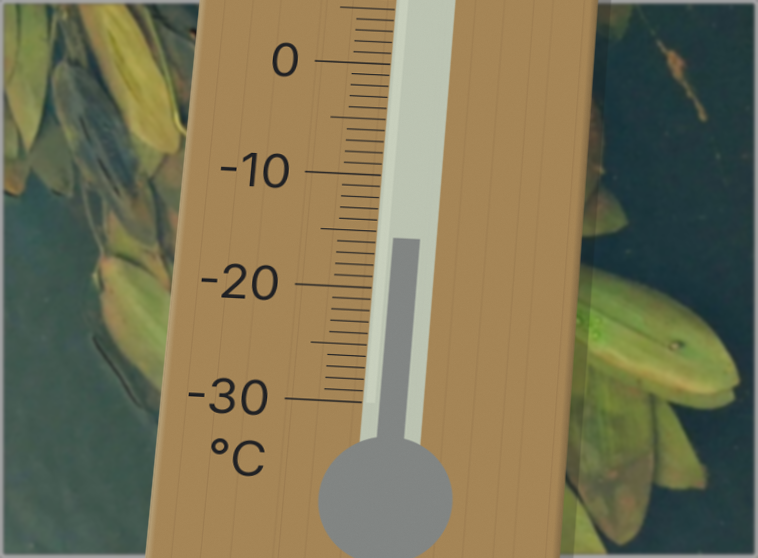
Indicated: -15.5°C
